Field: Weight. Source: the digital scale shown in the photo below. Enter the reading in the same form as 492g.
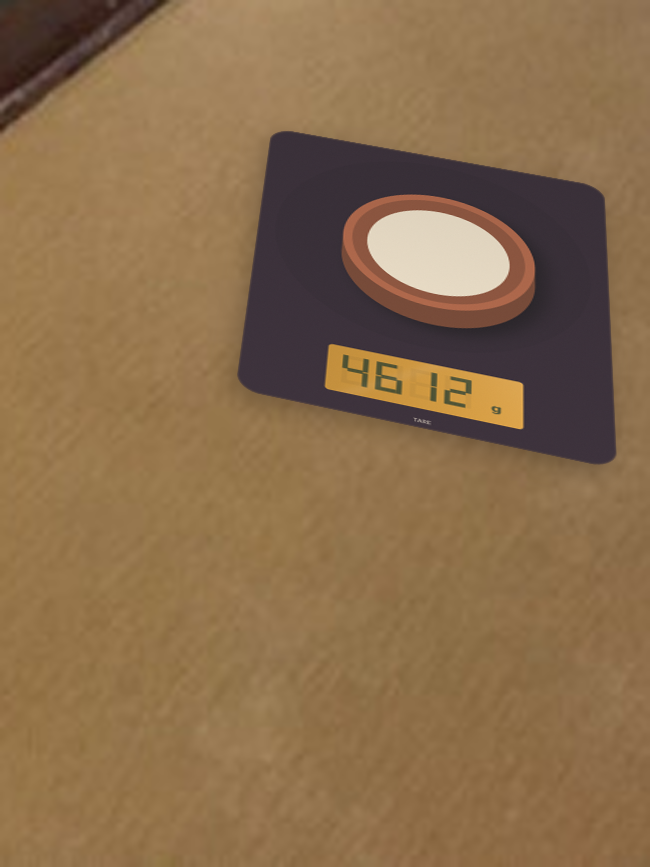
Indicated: 4612g
